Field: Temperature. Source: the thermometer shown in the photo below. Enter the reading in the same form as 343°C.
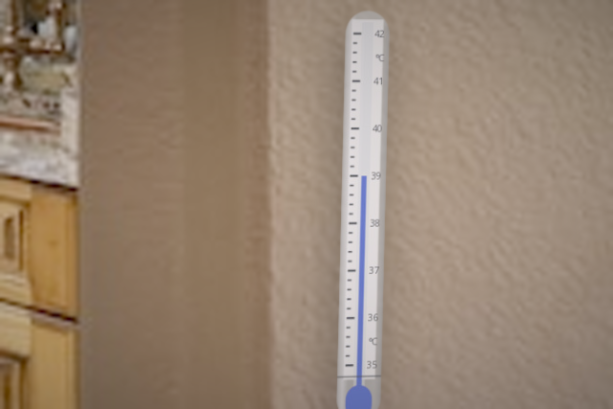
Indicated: 39°C
